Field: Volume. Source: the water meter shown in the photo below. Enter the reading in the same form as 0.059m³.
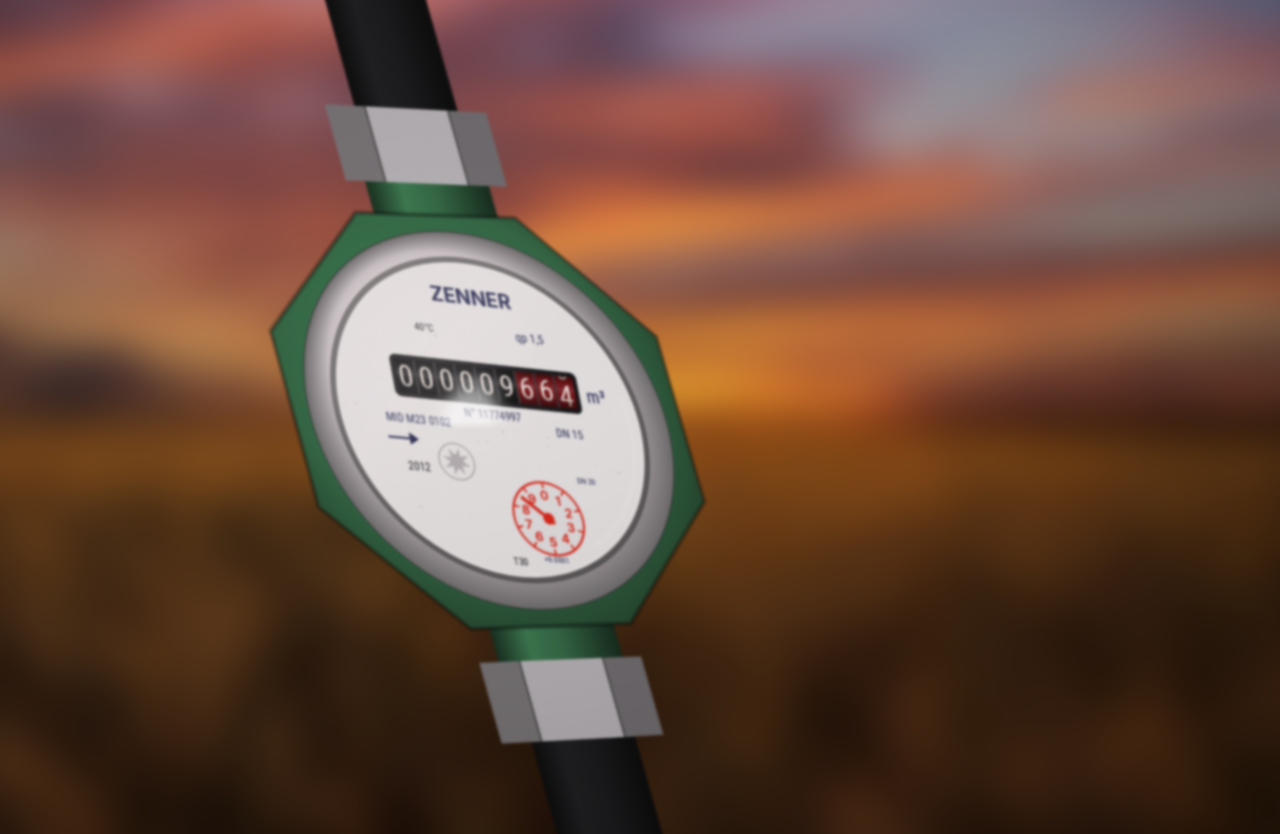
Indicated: 9.6638m³
